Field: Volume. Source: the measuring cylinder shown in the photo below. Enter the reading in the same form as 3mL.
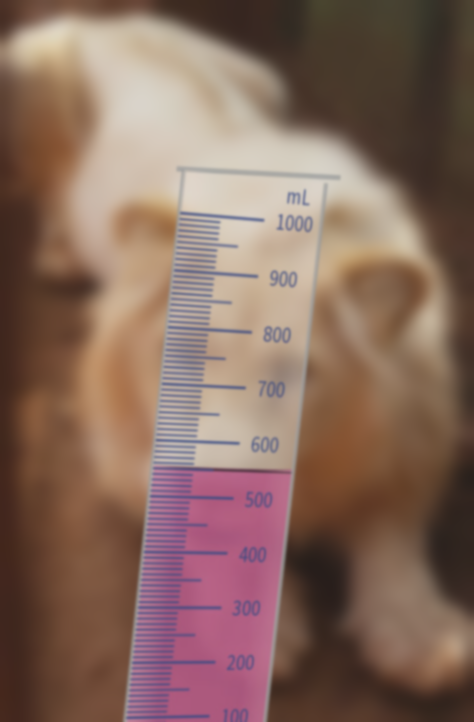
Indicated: 550mL
